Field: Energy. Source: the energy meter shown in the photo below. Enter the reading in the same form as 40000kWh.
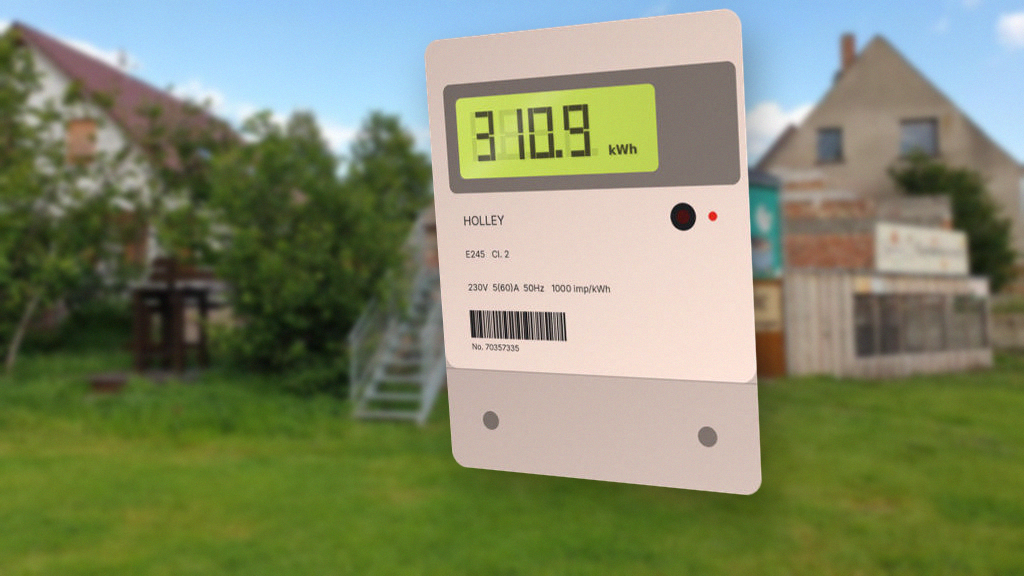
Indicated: 310.9kWh
